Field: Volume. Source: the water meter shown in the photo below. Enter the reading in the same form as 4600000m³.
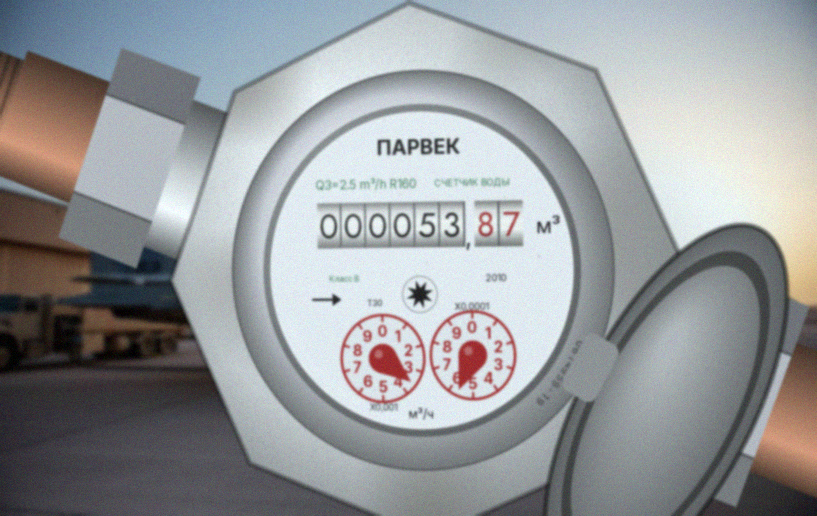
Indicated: 53.8735m³
